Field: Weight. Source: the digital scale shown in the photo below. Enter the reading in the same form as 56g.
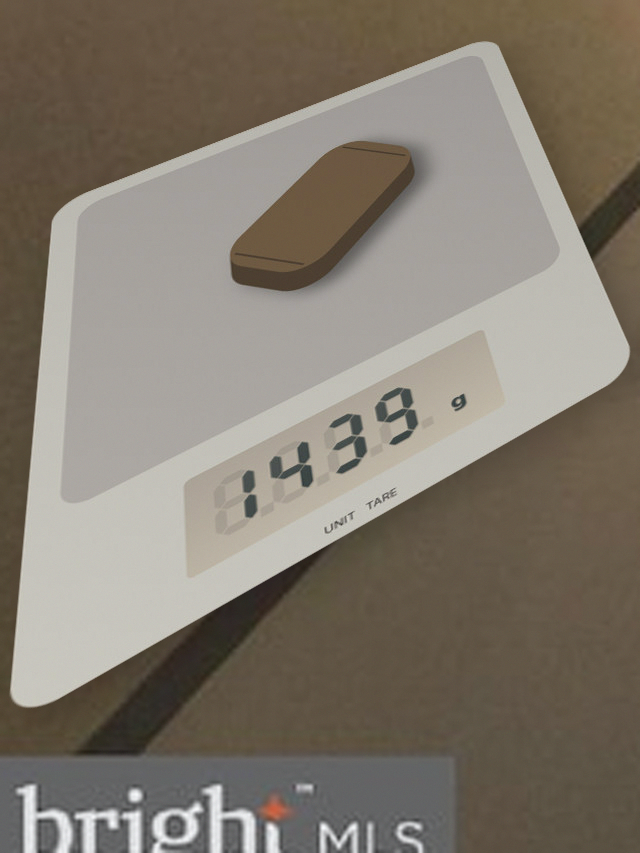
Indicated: 1439g
